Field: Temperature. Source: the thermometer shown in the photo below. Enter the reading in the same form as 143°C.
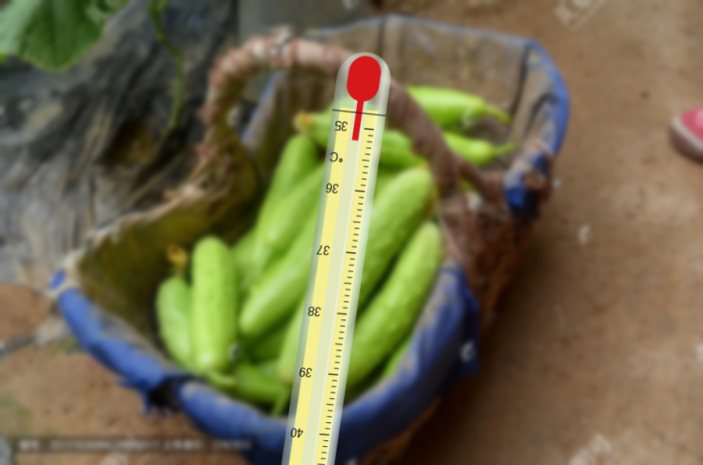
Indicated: 35.2°C
